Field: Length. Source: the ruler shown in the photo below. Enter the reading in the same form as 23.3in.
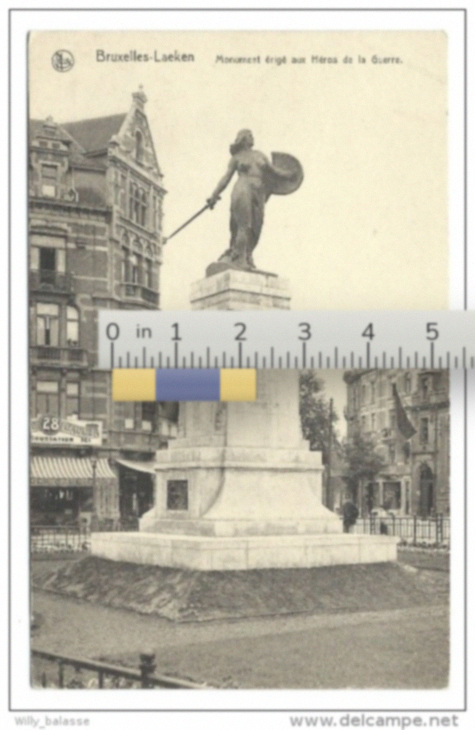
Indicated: 2.25in
